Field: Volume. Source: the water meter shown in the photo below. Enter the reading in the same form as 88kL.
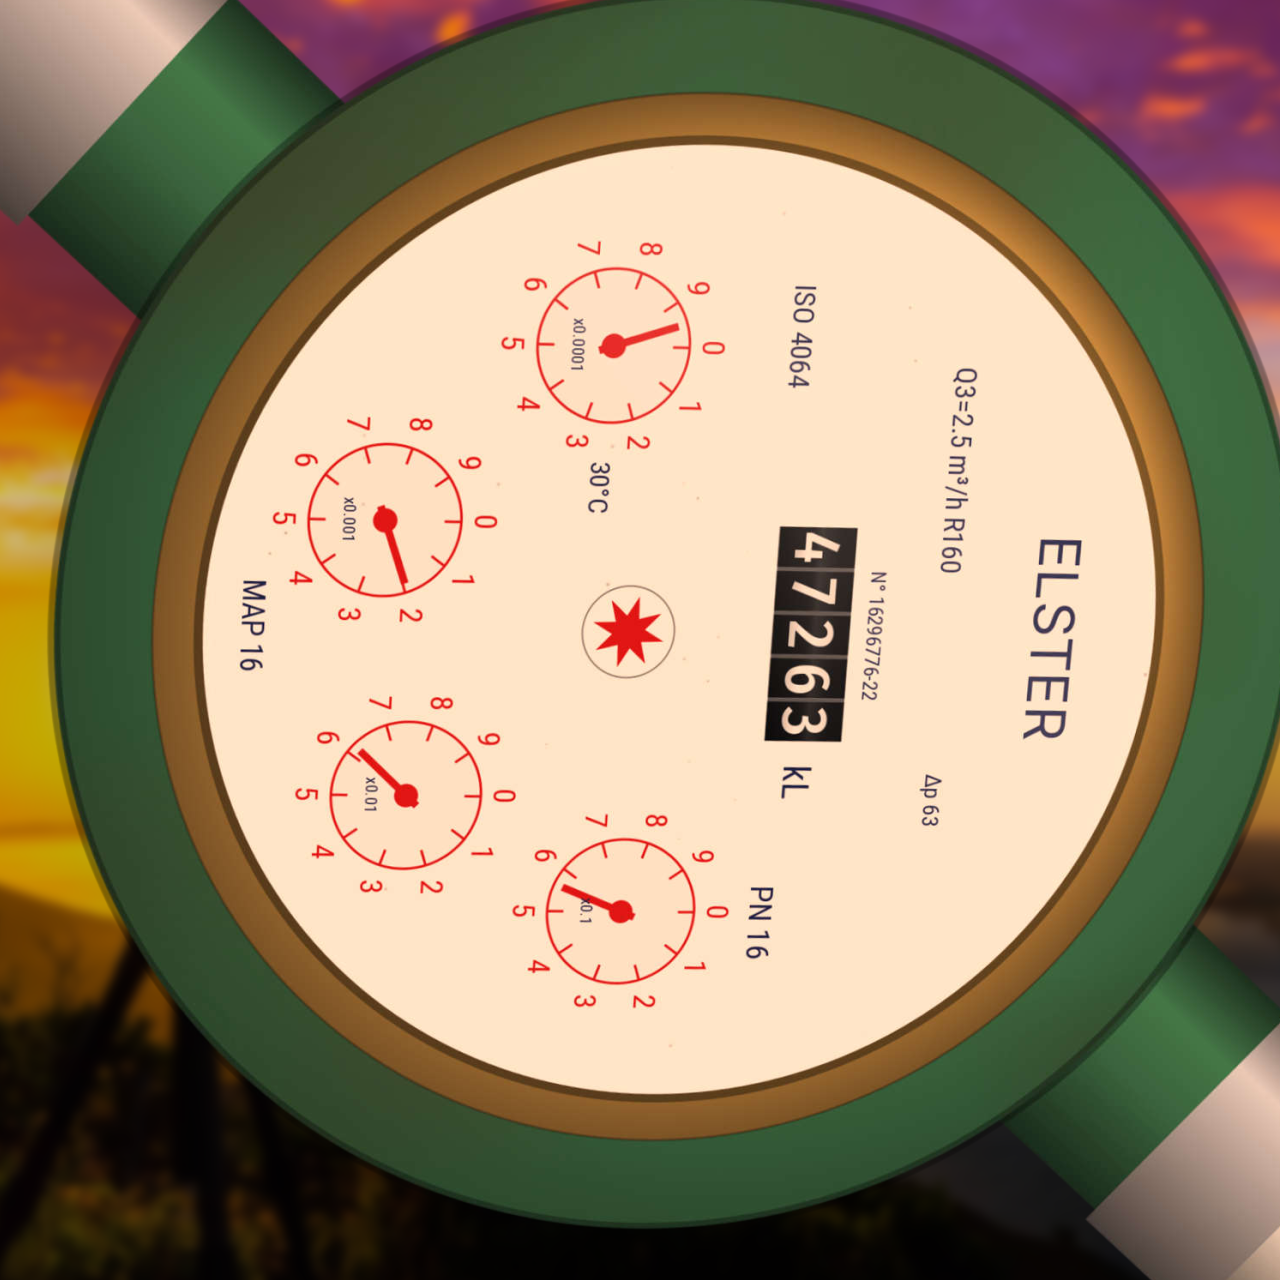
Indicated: 47263.5619kL
